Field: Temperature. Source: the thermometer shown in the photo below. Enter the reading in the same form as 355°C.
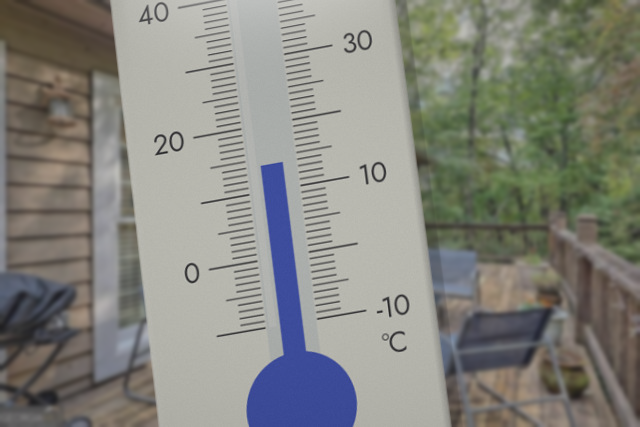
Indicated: 14°C
